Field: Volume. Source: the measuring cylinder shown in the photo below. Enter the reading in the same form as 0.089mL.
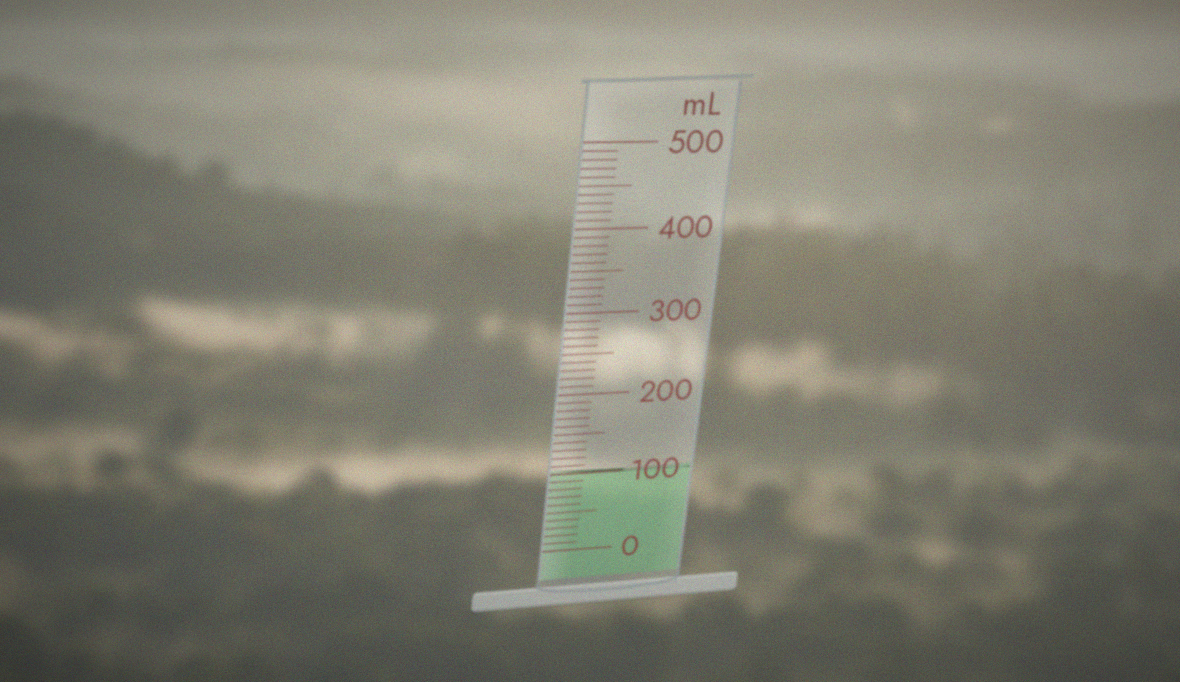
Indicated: 100mL
